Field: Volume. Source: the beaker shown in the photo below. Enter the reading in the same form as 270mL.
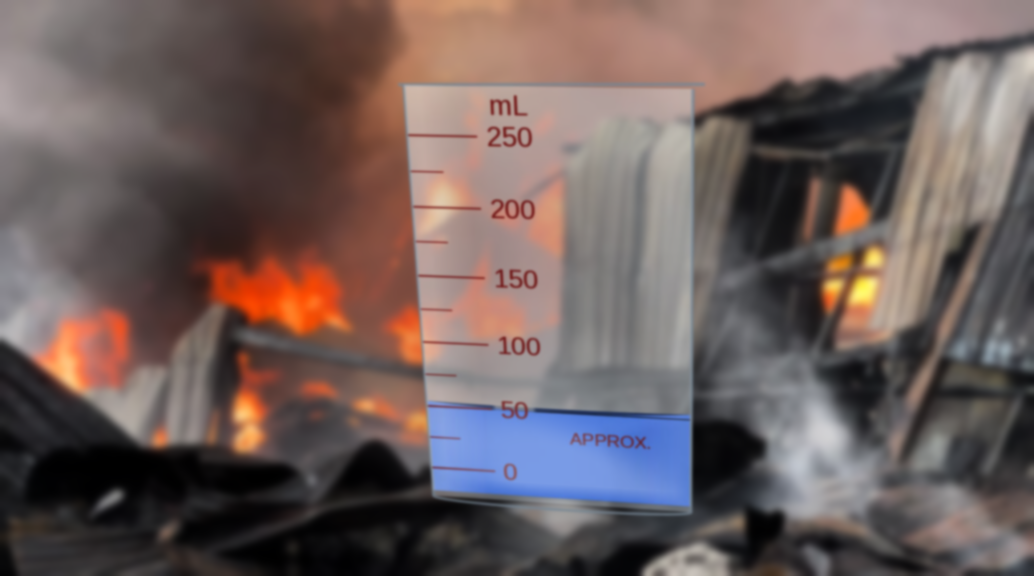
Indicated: 50mL
